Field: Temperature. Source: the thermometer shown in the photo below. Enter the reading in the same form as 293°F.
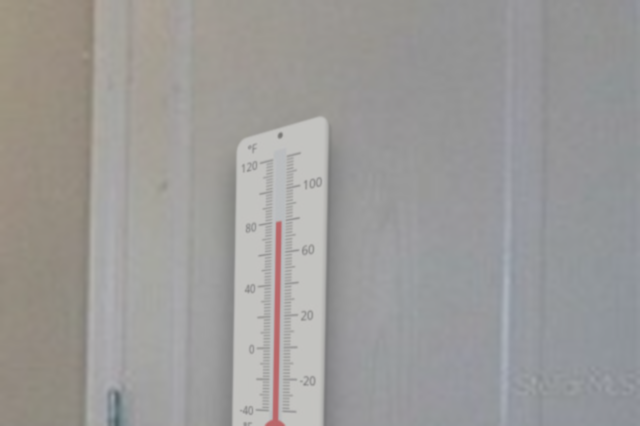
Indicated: 80°F
